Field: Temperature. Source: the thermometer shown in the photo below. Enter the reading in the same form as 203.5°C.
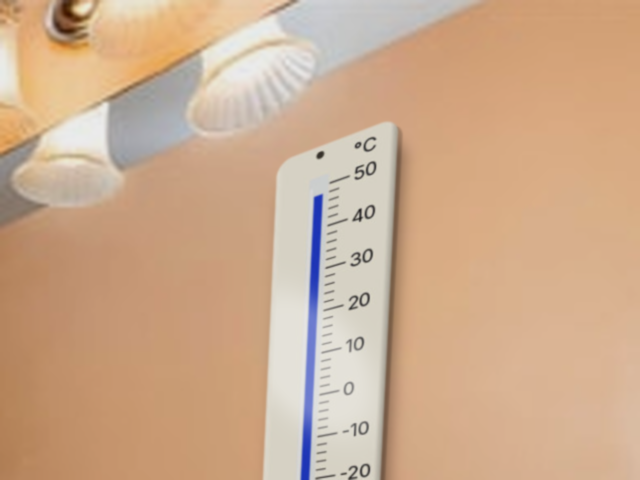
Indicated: 48°C
